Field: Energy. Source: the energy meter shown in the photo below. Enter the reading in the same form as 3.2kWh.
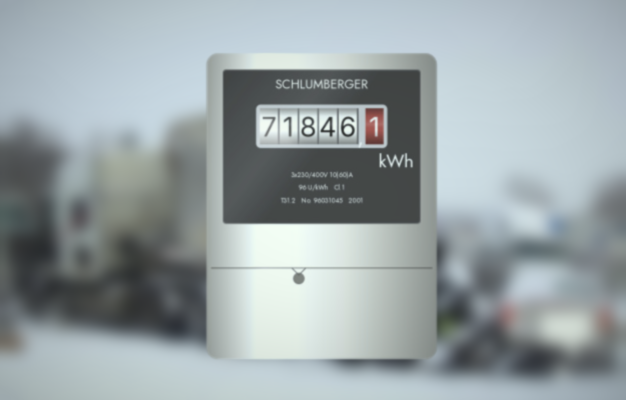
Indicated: 71846.1kWh
